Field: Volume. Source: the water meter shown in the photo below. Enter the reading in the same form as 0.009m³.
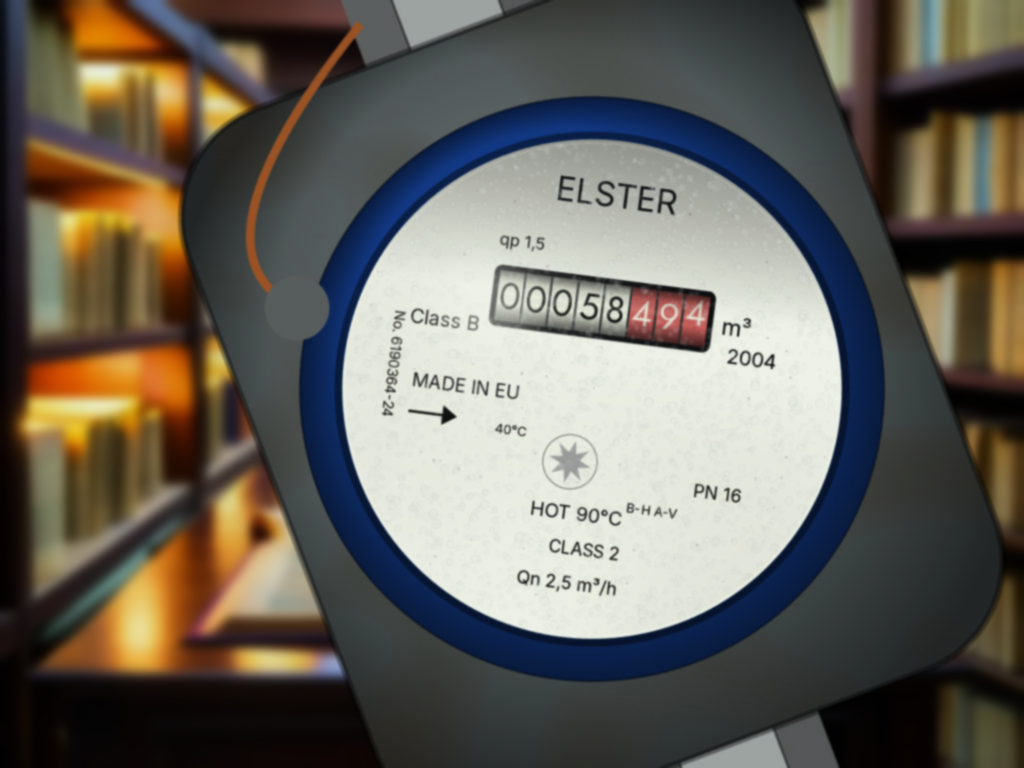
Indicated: 58.494m³
